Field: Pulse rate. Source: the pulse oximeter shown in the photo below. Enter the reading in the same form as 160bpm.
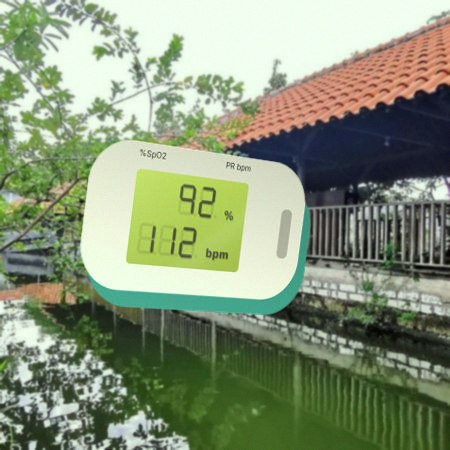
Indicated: 112bpm
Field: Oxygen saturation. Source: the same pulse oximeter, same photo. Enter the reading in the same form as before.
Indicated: 92%
